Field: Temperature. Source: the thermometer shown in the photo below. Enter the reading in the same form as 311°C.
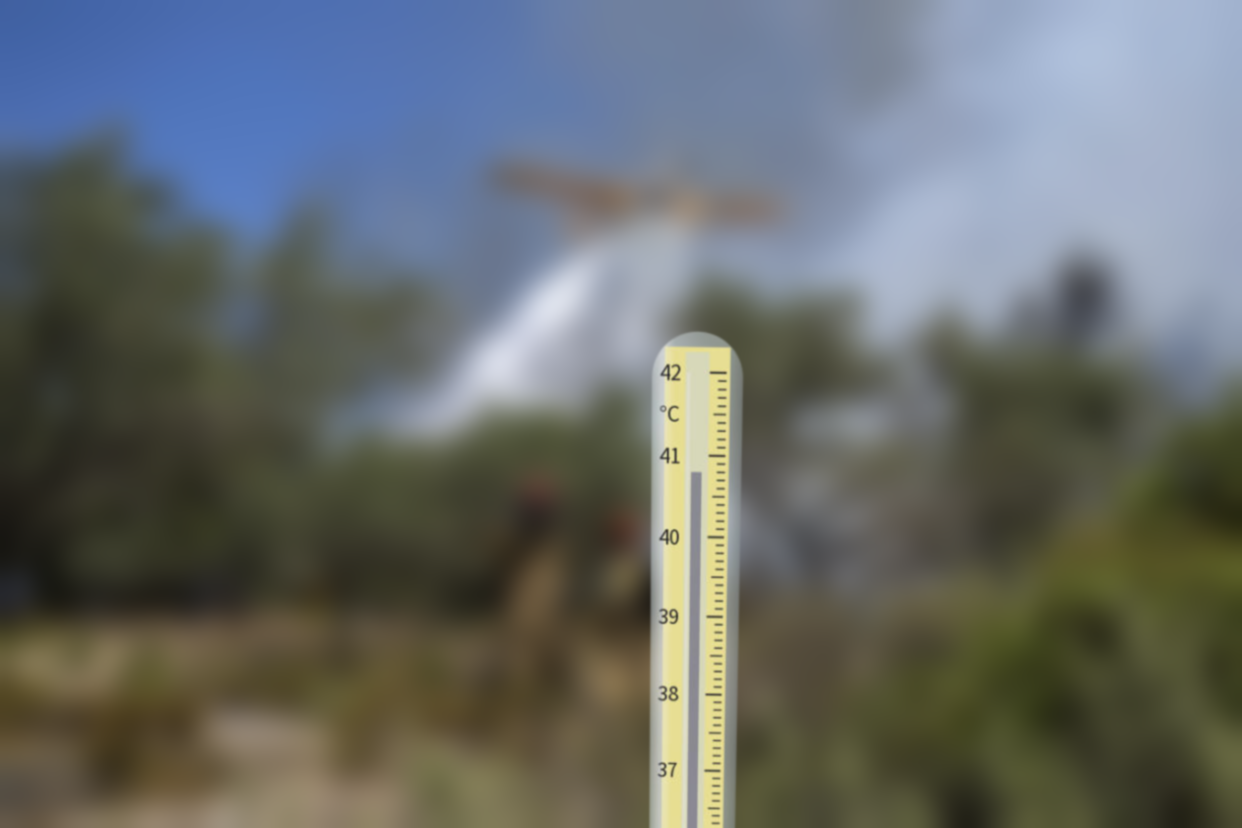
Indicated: 40.8°C
